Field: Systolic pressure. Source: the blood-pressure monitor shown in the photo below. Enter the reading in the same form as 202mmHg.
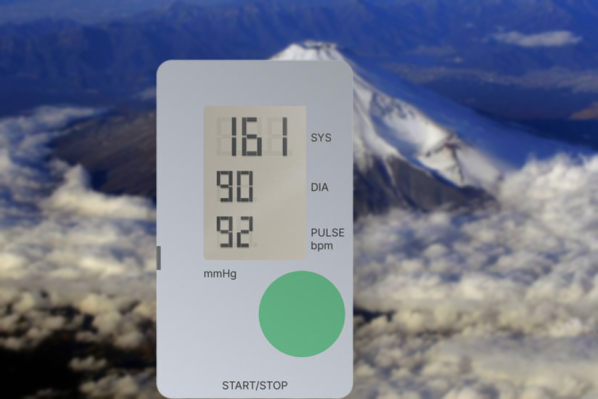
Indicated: 161mmHg
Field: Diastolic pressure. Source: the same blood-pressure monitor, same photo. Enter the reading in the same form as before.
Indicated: 90mmHg
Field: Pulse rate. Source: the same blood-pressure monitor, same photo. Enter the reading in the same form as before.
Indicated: 92bpm
